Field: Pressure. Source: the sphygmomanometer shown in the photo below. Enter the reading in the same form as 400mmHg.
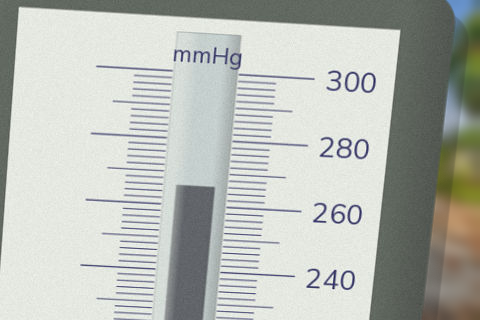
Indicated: 266mmHg
